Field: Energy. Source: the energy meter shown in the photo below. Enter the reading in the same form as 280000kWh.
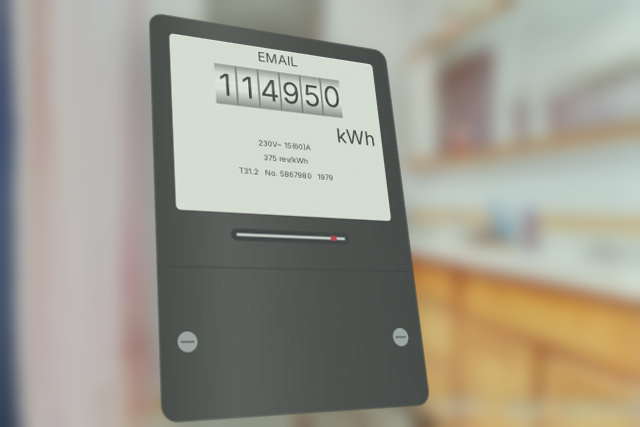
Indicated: 114950kWh
